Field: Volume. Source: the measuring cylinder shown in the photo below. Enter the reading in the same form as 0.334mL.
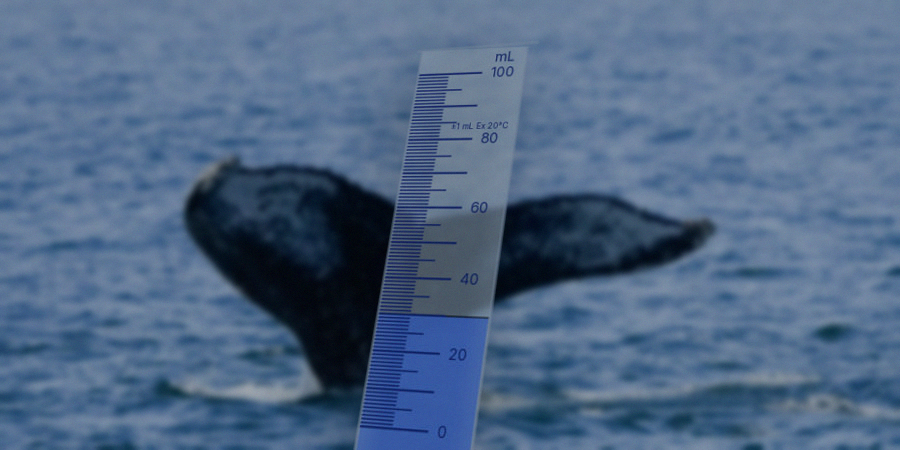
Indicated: 30mL
